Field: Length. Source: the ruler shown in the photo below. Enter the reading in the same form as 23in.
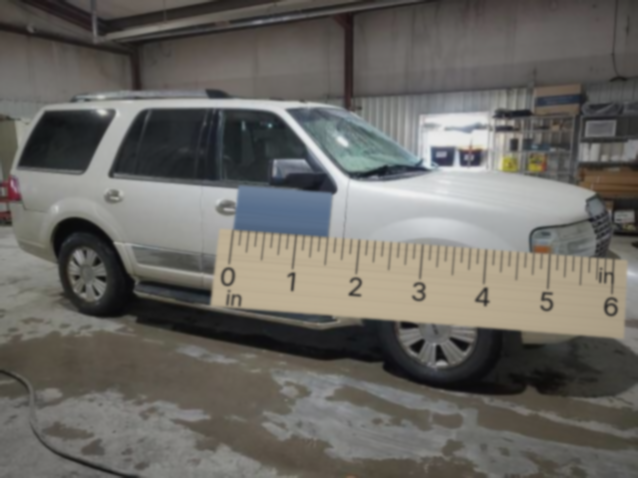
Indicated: 1.5in
